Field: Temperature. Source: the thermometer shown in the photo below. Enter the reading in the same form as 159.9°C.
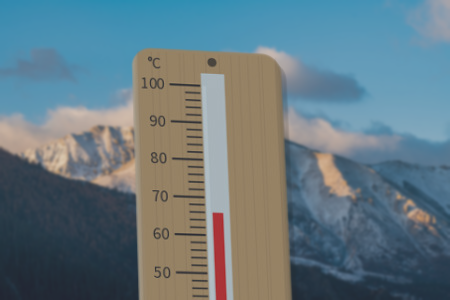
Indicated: 66°C
